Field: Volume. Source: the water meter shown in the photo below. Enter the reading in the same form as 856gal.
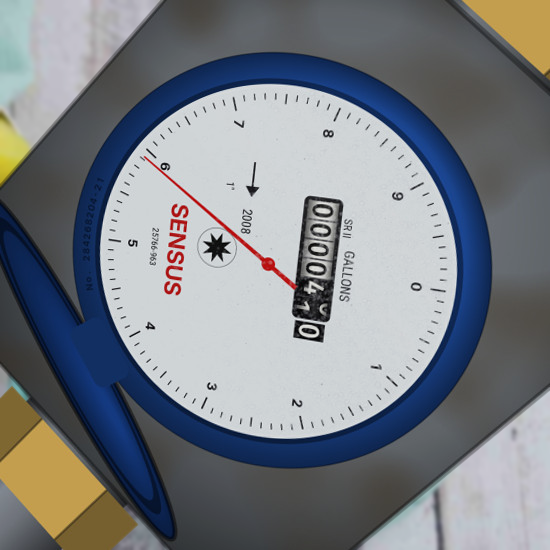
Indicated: 405.9gal
